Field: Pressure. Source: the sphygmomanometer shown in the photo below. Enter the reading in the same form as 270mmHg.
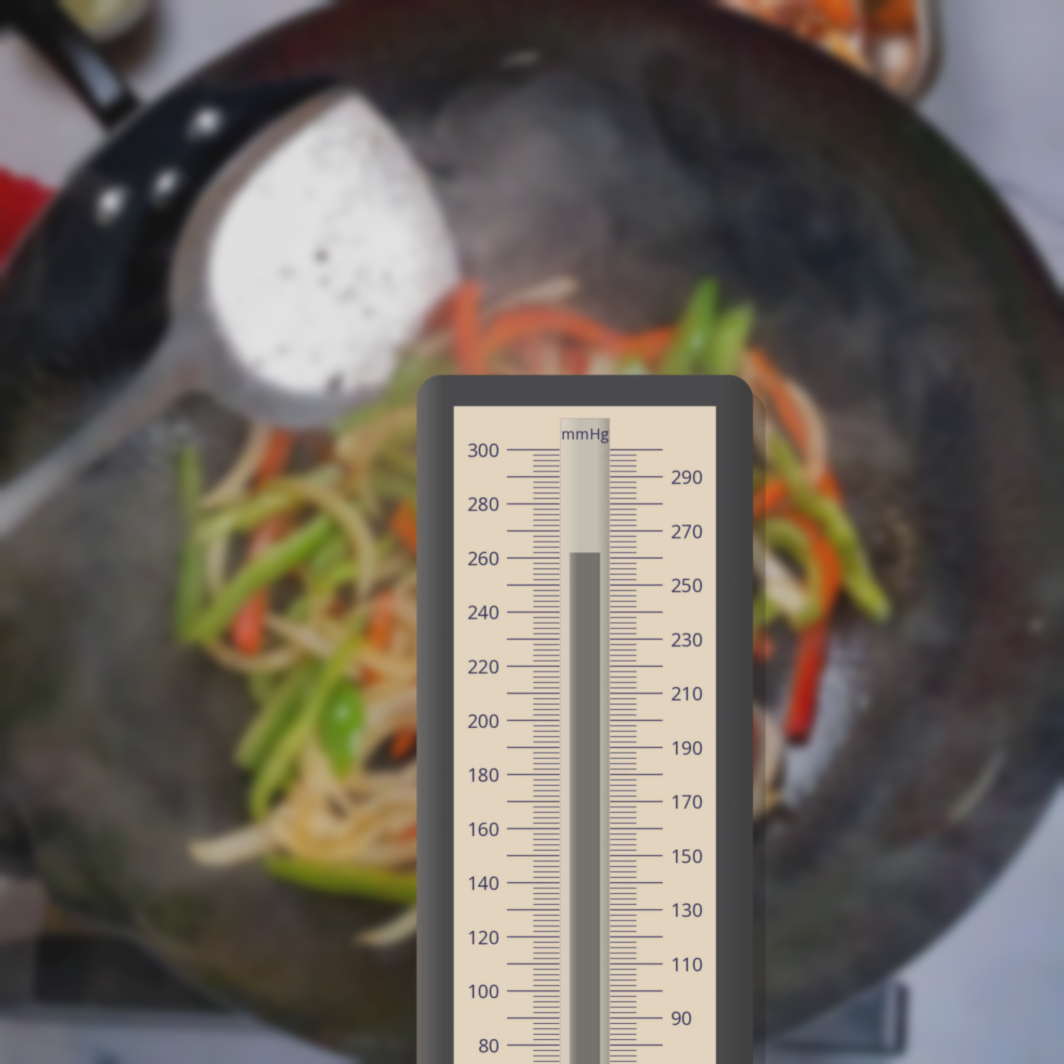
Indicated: 262mmHg
